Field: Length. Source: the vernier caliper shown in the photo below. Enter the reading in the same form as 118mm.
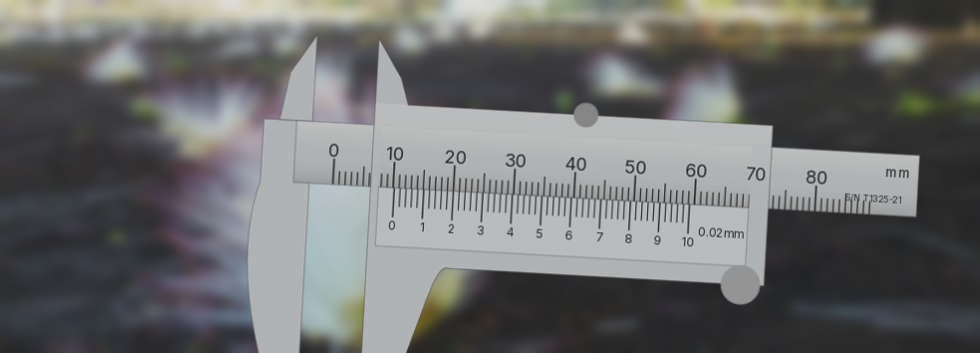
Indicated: 10.2mm
